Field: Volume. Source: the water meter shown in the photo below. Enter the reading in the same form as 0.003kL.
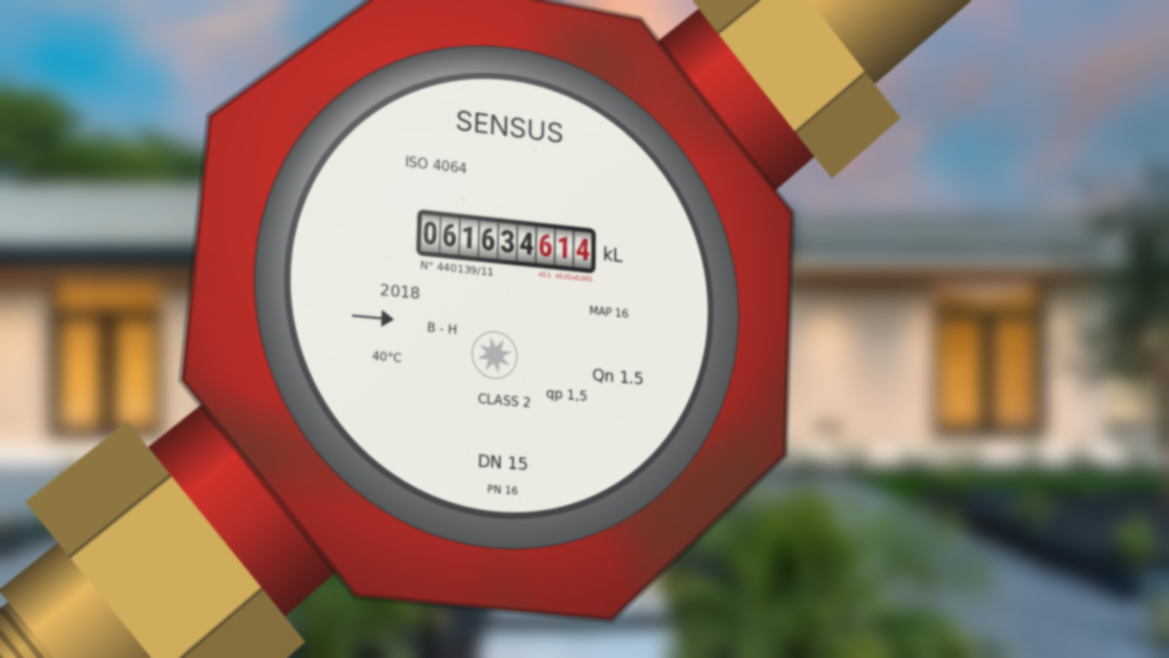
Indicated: 61634.614kL
